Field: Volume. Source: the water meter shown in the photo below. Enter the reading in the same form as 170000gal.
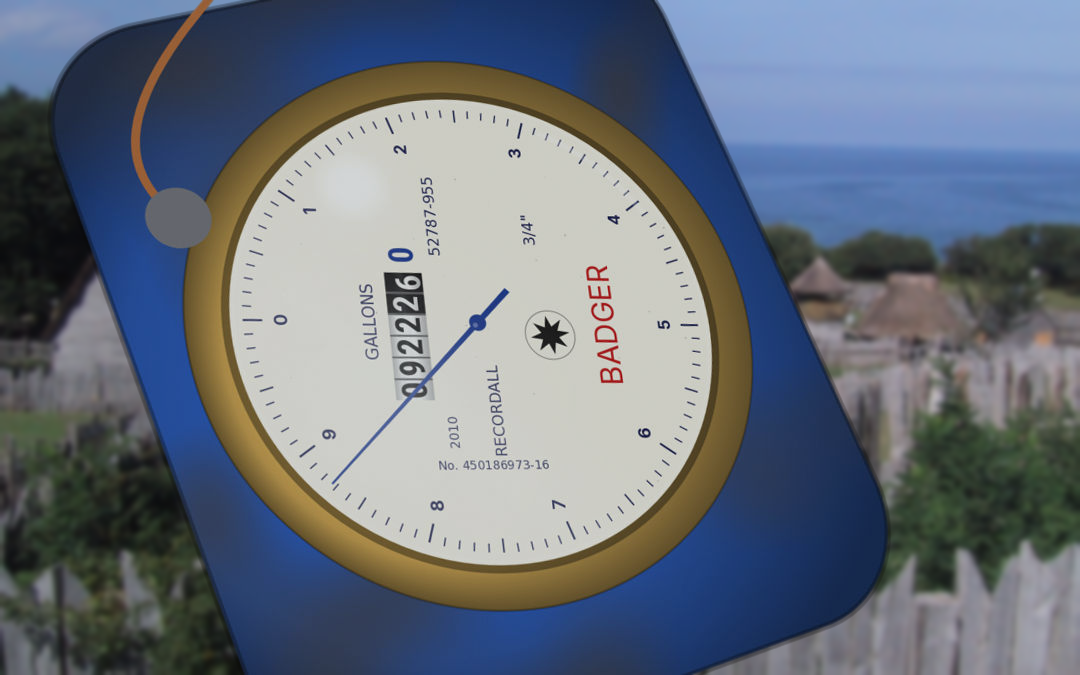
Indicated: 922258.7gal
